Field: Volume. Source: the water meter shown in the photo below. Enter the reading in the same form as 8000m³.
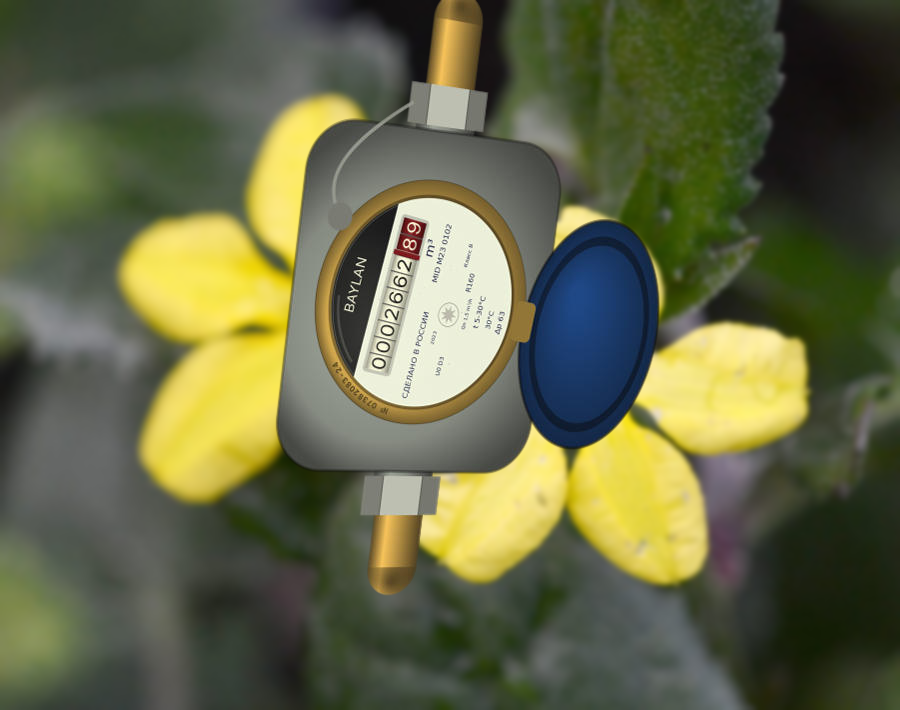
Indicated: 2662.89m³
